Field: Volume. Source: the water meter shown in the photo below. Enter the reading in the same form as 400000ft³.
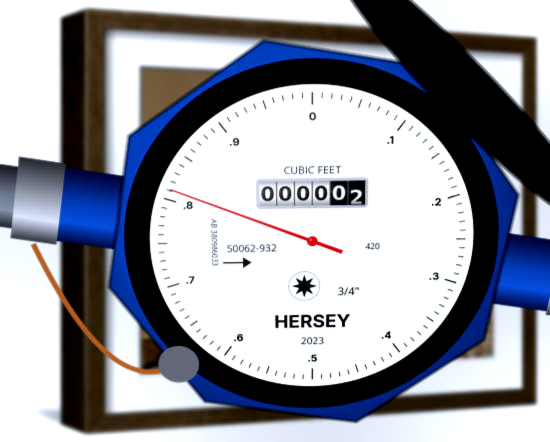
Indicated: 1.81ft³
